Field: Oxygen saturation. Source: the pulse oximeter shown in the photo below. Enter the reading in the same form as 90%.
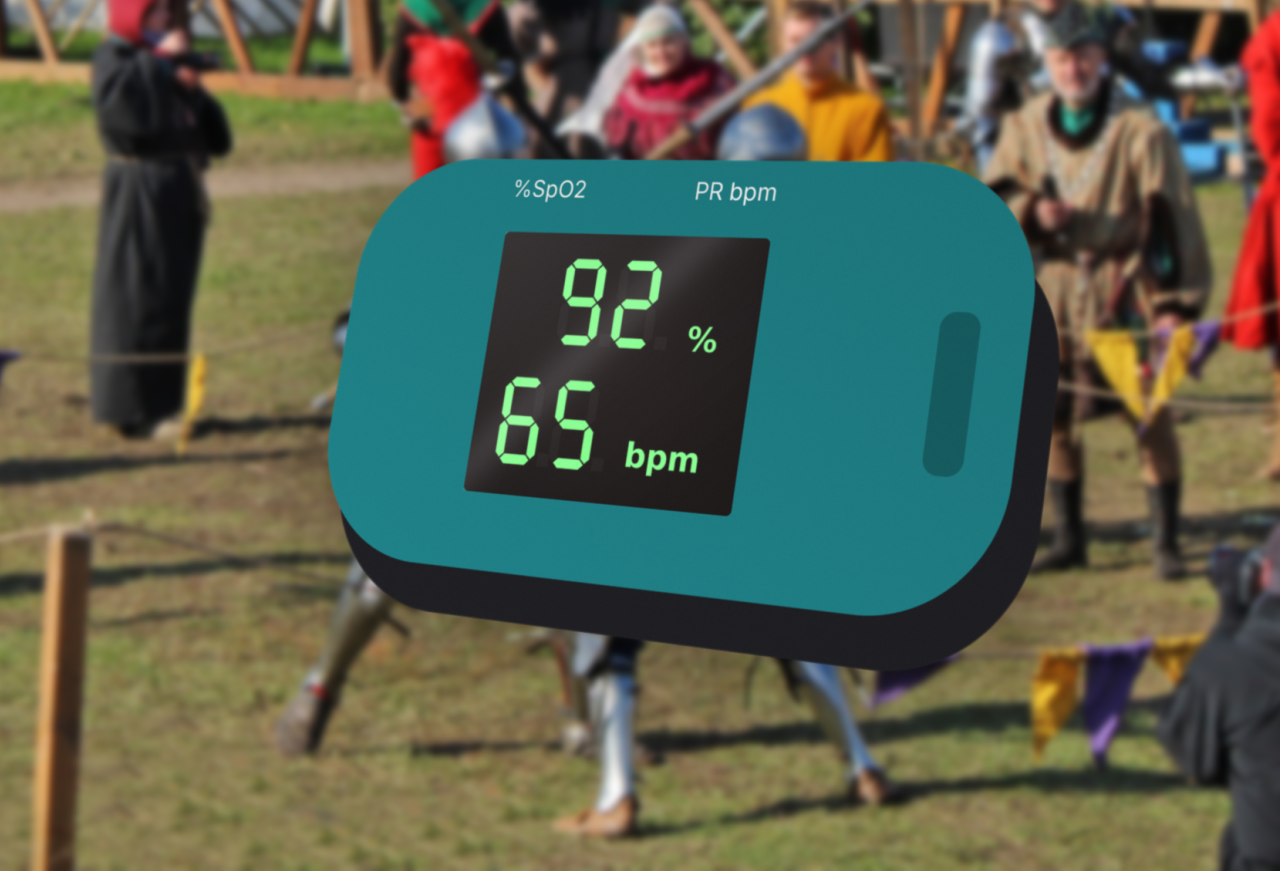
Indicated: 92%
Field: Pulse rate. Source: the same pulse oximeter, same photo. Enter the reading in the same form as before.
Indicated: 65bpm
